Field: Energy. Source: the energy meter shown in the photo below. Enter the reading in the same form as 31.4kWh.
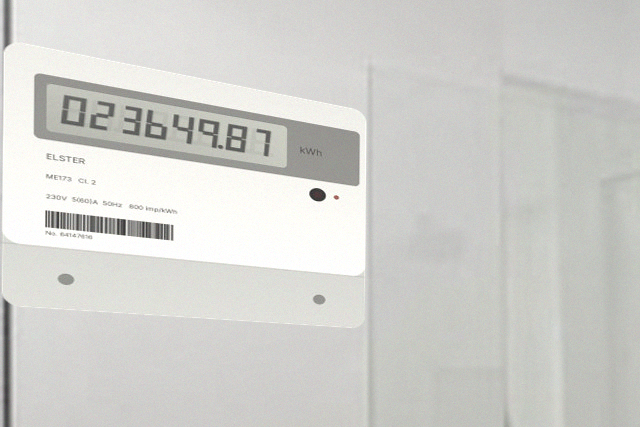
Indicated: 23649.87kWh
